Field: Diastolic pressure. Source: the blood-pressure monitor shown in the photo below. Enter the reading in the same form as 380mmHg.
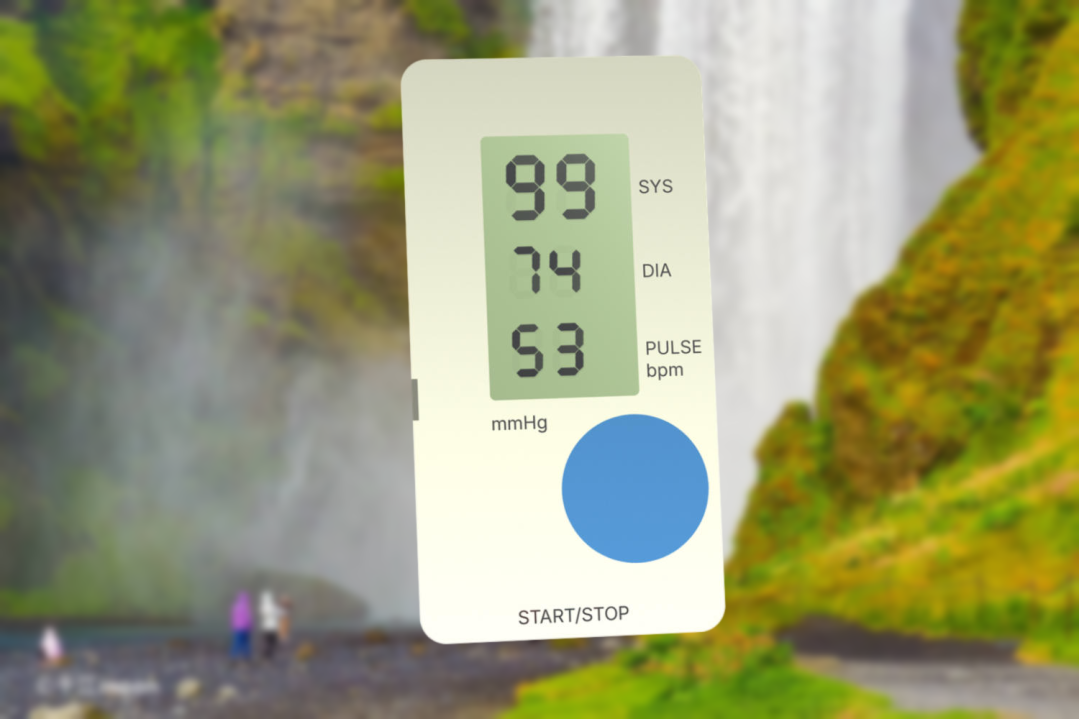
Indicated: 74mmHg
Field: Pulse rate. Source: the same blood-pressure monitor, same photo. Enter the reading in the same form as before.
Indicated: 53bpm
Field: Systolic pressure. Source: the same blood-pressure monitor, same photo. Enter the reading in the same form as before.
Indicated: 99mmHg
